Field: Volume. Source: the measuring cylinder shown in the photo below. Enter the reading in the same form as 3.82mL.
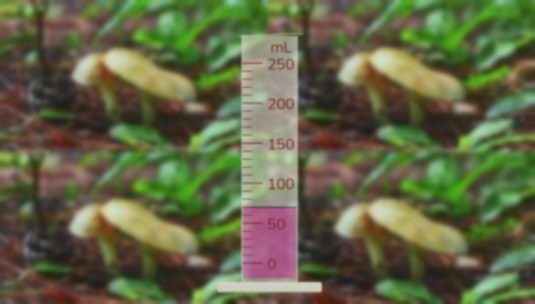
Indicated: 70mL
